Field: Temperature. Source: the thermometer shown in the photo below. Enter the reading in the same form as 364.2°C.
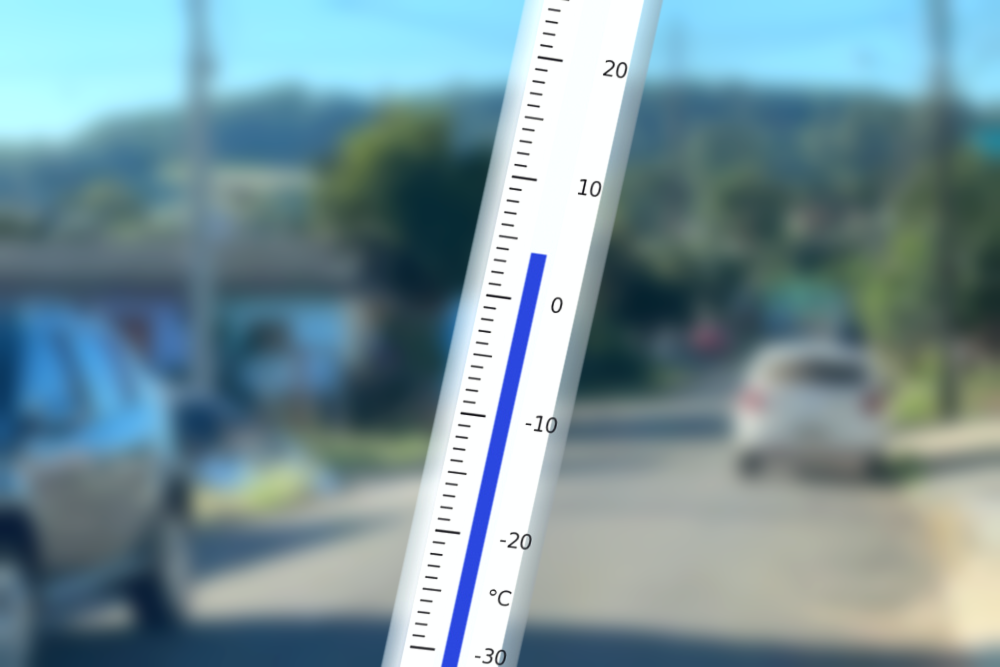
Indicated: 4°C
